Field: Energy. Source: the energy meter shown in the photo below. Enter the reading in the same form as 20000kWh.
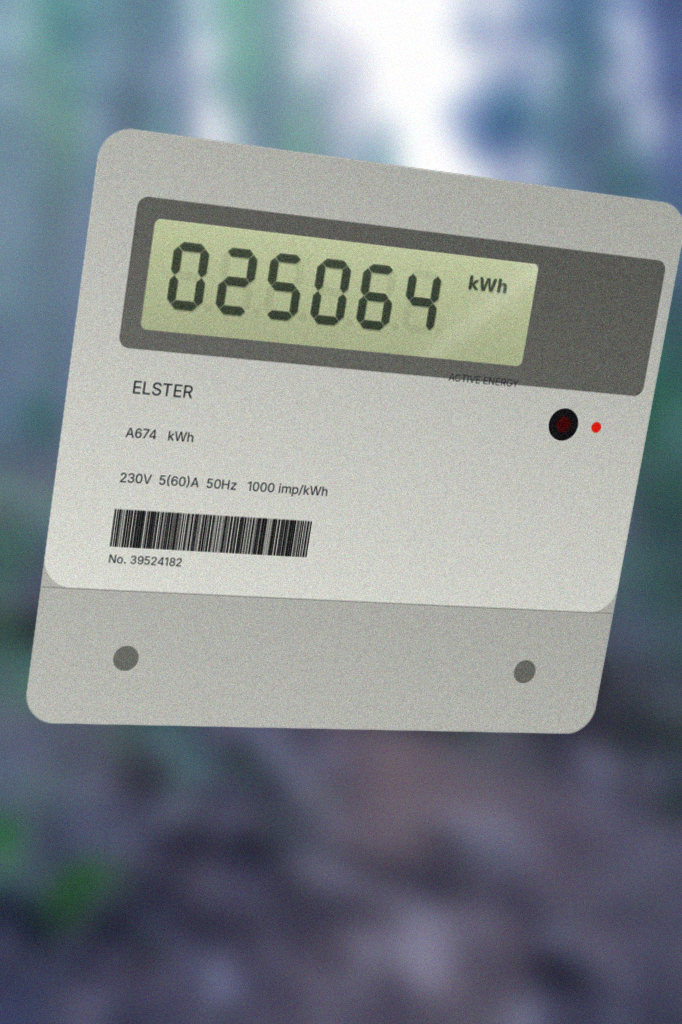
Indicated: 25064kWh
